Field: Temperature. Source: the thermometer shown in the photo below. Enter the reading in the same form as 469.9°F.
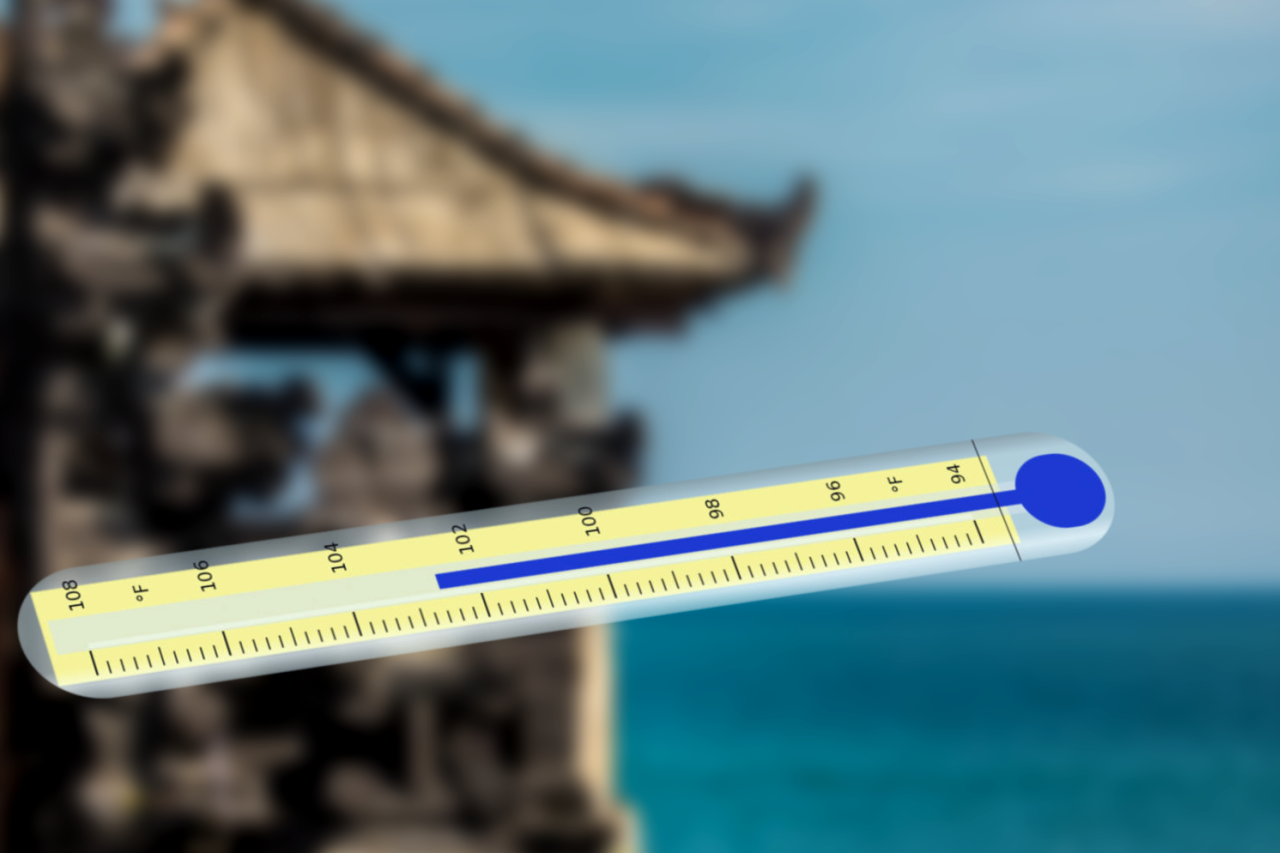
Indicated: 102.6°F
